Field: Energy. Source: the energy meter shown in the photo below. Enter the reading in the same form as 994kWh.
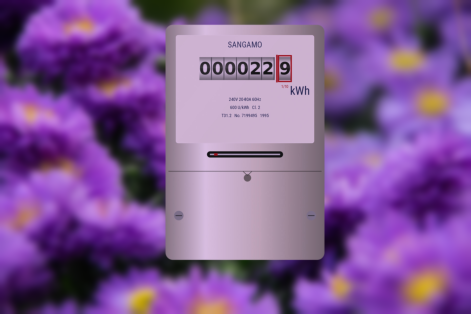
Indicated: 22.9kWh
